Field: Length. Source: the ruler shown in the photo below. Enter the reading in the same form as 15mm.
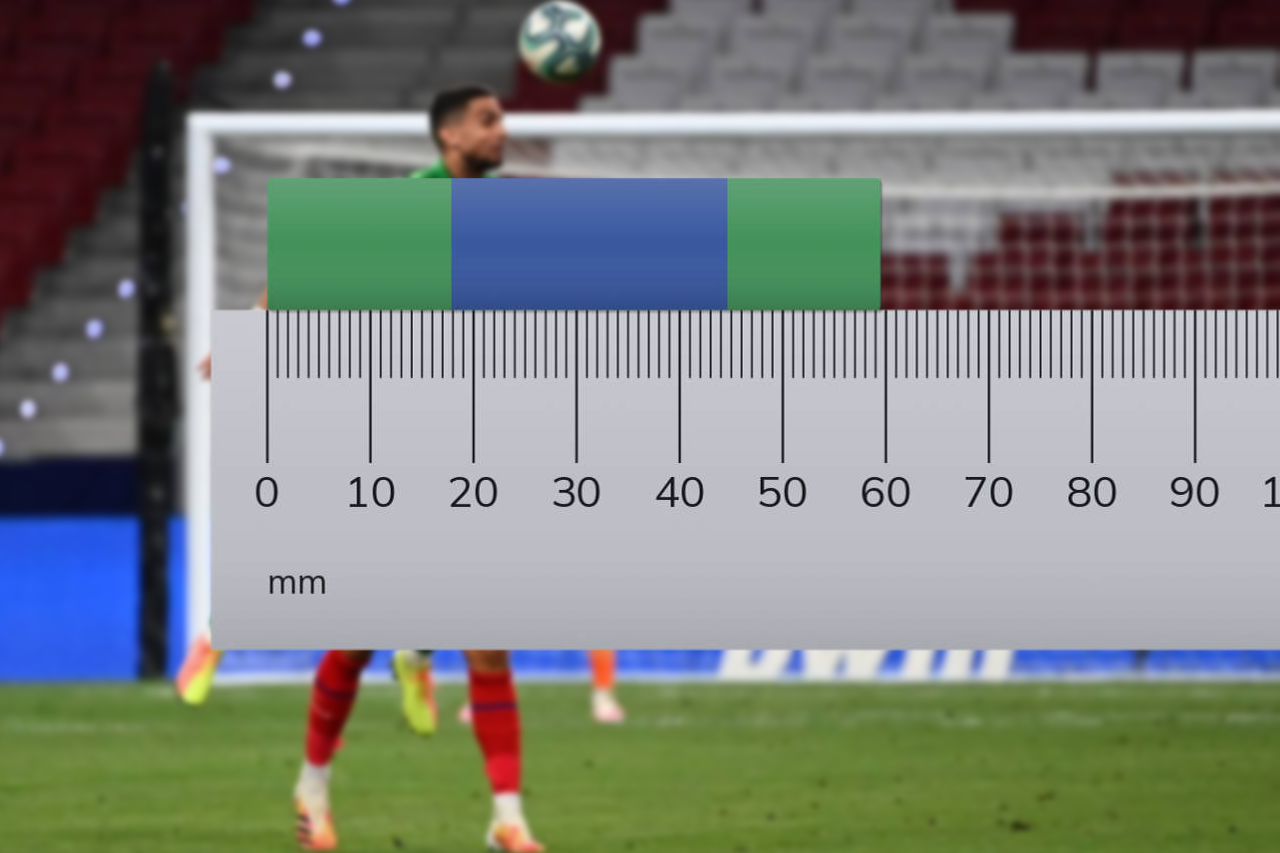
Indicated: 59.5mm
